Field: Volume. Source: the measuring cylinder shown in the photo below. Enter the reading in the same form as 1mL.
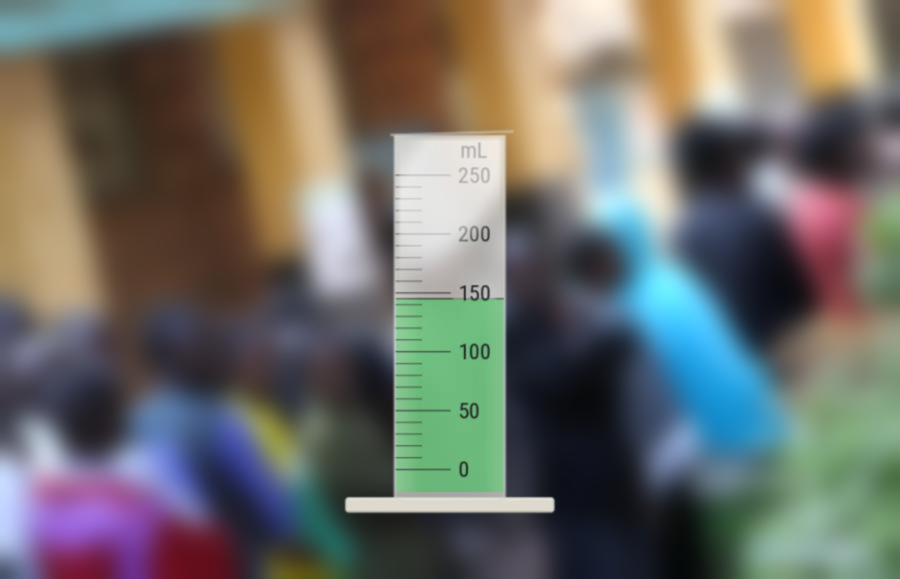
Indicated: 145mL
